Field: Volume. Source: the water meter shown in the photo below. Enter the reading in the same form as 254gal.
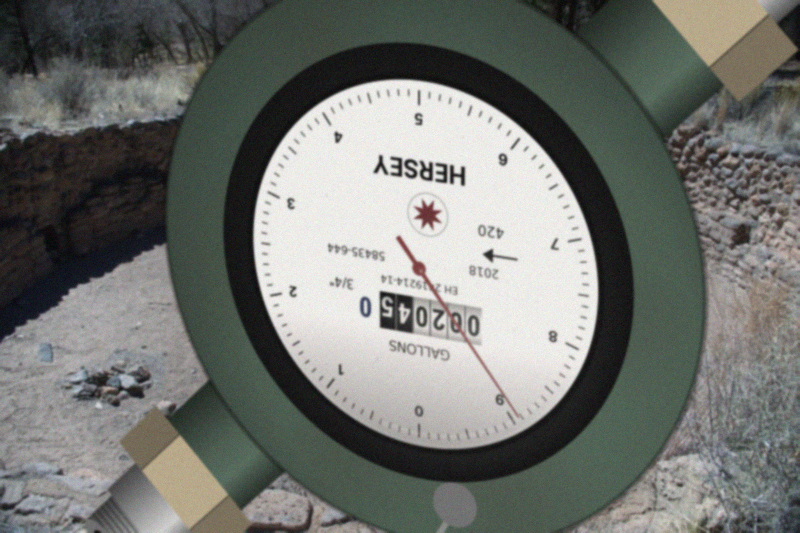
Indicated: 20448.9gal
